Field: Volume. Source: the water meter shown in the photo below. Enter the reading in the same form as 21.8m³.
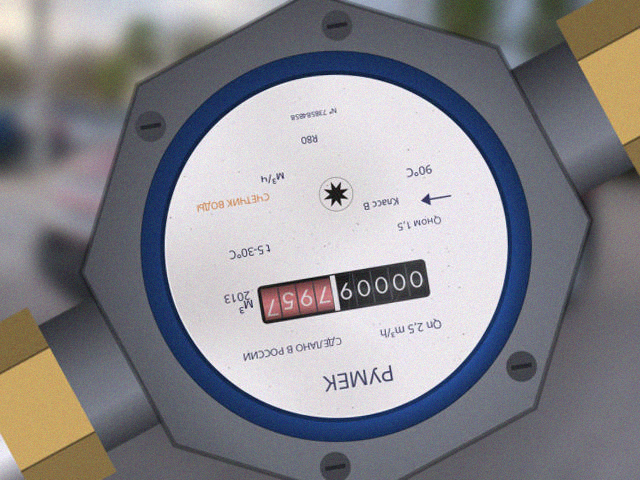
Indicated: 9.7957m³
